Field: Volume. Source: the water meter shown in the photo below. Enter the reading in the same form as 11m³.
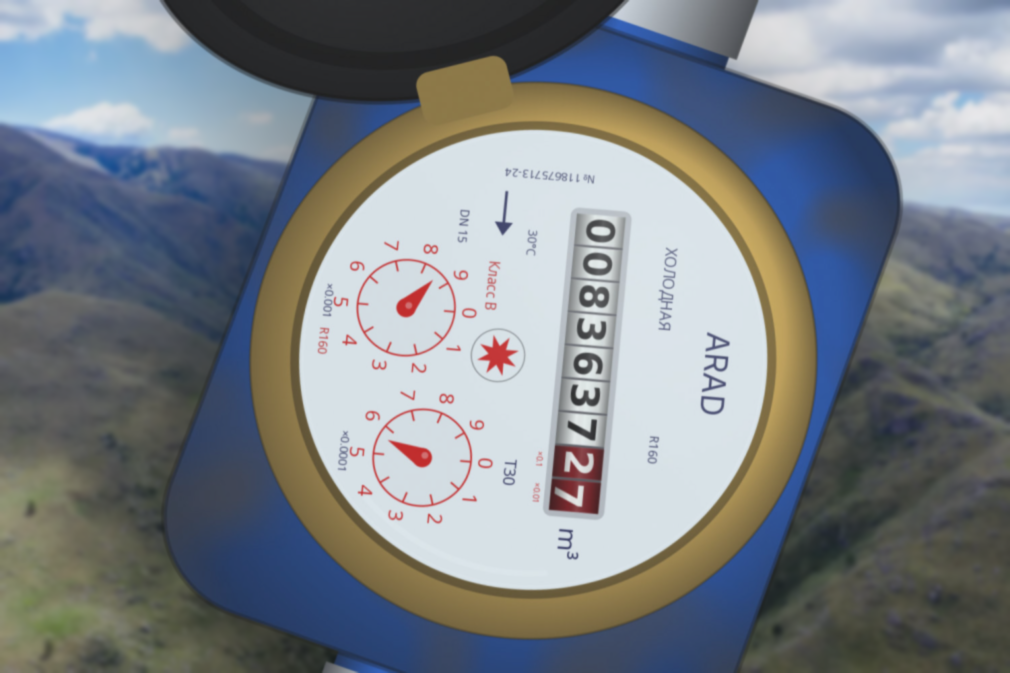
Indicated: 83637.2685m³
